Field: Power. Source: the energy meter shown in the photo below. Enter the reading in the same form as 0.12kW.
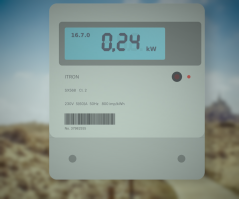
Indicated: 0.24kW
